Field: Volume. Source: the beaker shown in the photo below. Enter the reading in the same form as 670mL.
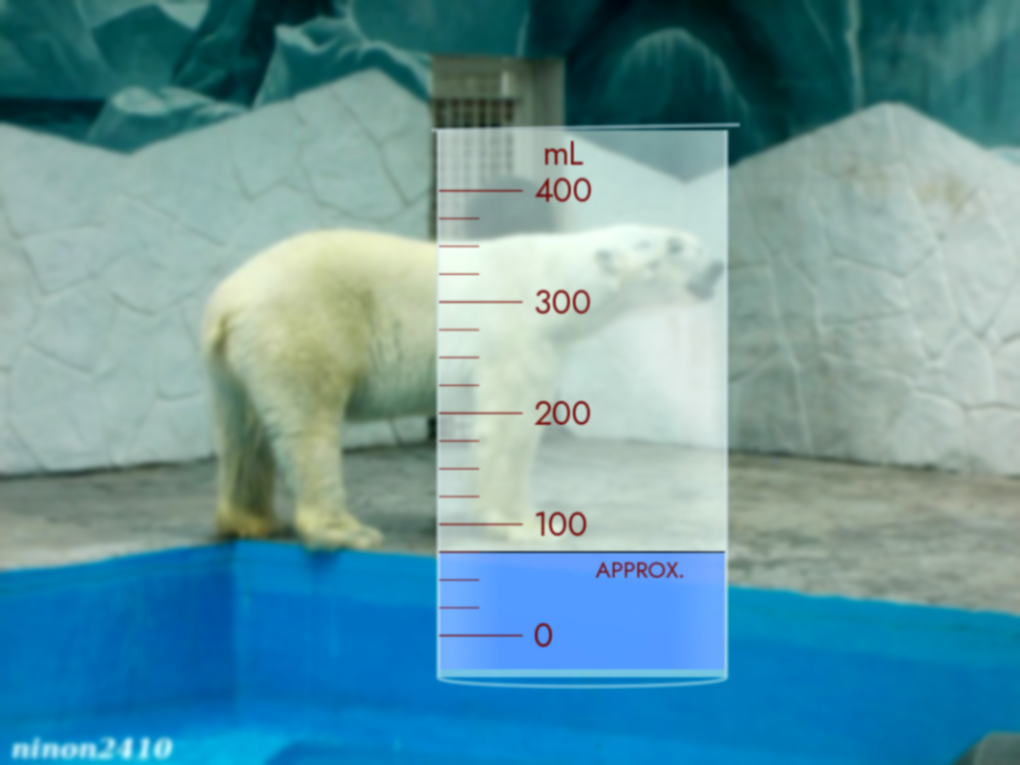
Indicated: 75mL
